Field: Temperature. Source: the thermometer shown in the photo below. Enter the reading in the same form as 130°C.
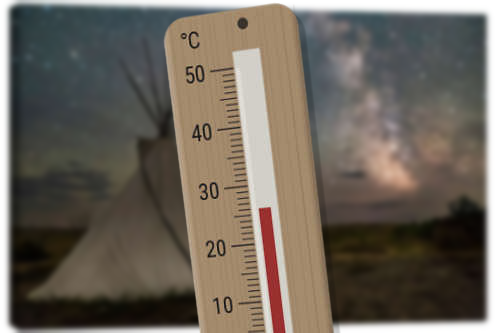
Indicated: 26°C
